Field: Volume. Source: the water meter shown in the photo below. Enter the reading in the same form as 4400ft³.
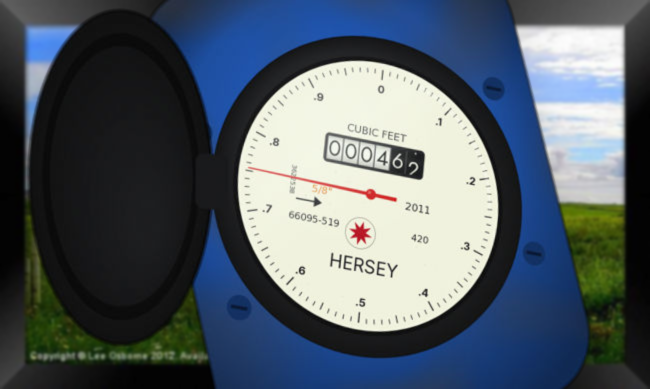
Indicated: 461.75ft³
